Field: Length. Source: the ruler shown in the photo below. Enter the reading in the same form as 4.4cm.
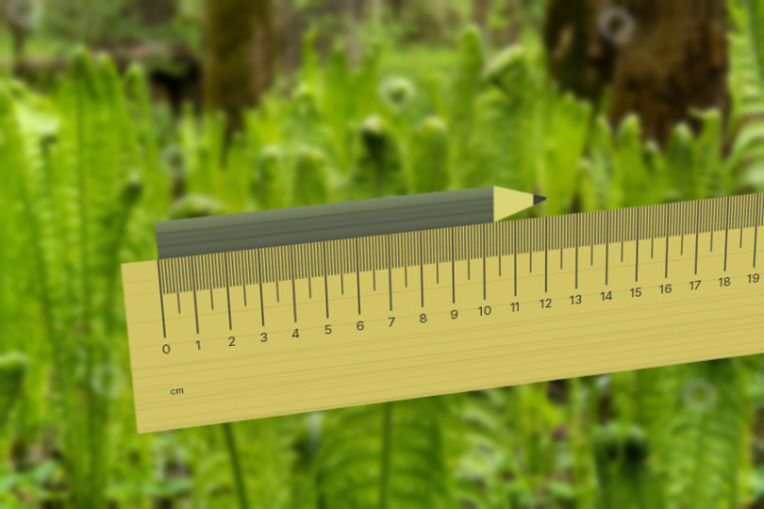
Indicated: 12cm
